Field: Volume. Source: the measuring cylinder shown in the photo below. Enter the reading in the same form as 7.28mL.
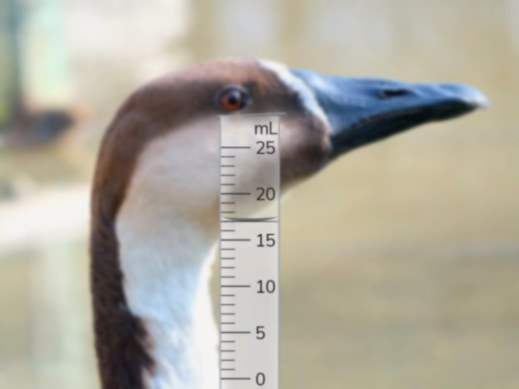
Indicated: 17mL
